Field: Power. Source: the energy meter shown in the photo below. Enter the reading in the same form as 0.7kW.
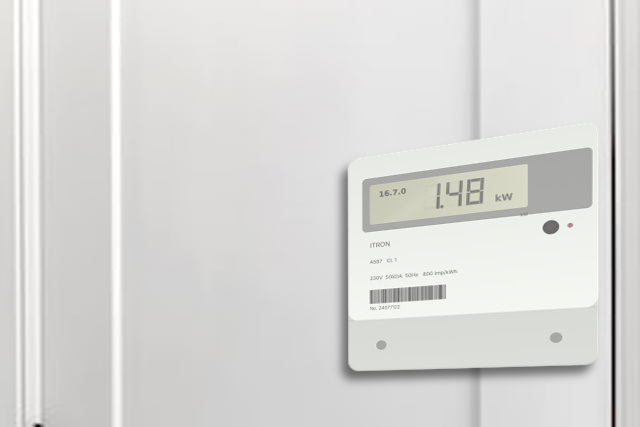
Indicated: 1.48kW
